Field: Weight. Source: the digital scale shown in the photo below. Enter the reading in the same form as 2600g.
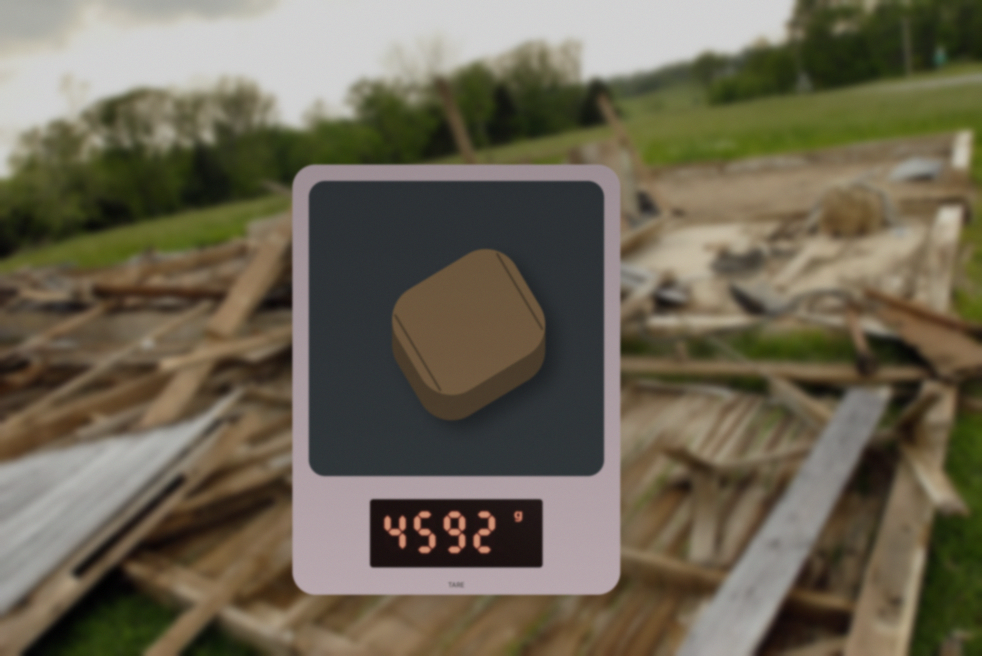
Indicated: 4592g
